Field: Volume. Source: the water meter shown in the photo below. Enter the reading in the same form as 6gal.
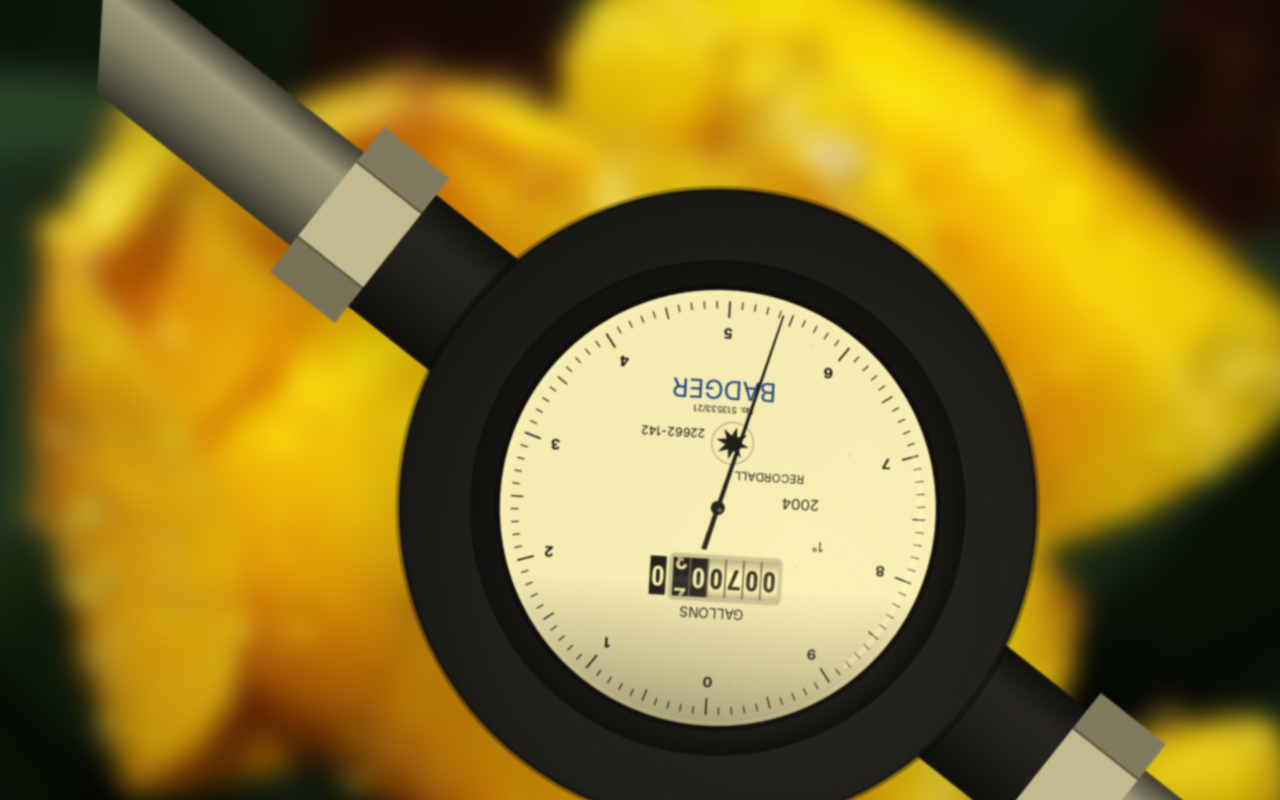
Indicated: 70025.4gal
